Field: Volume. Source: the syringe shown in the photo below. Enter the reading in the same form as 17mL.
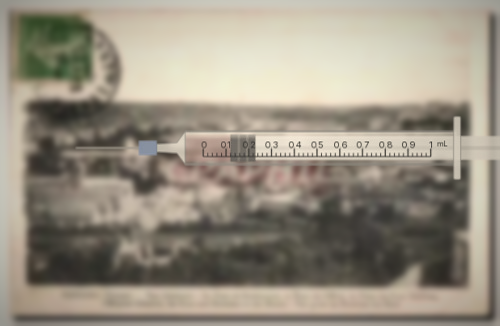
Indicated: 0.12mL
